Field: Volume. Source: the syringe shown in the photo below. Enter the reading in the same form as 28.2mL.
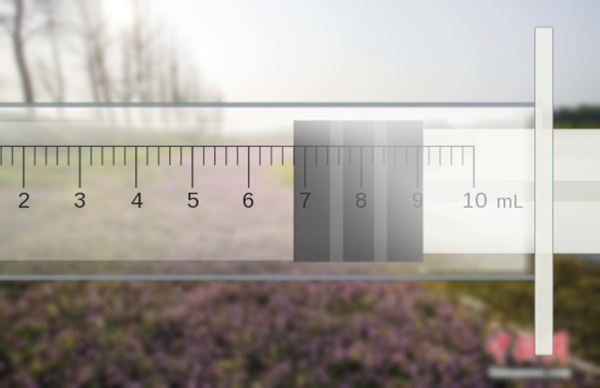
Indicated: 6.8mL
